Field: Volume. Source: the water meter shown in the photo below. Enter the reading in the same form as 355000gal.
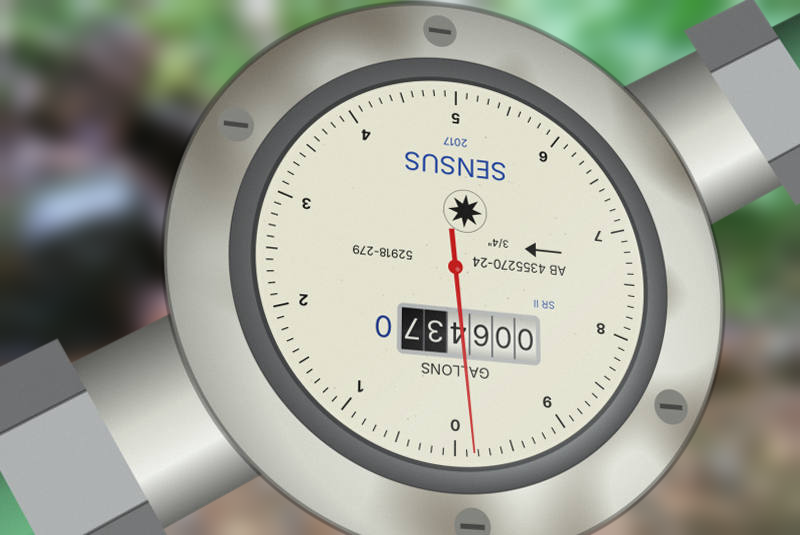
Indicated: 64369.8gal
